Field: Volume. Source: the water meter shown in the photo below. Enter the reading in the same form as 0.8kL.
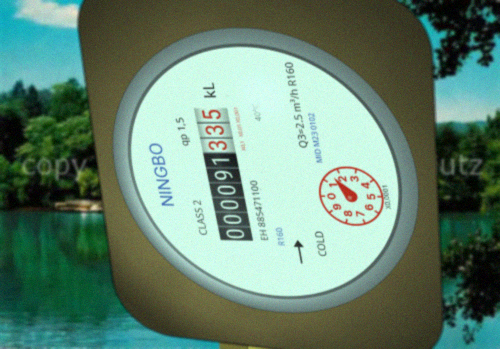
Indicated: 91.3351kL
